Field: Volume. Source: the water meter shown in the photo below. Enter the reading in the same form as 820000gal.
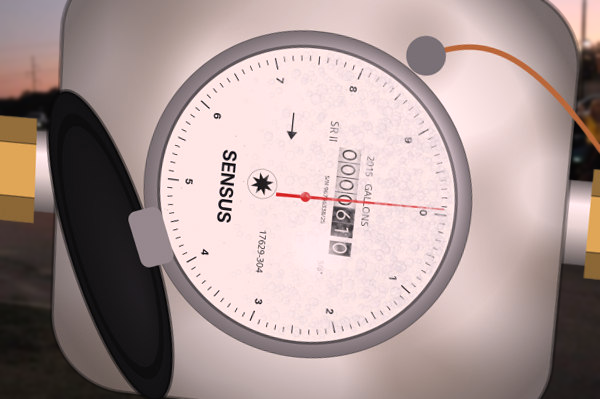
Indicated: 609.9gal
